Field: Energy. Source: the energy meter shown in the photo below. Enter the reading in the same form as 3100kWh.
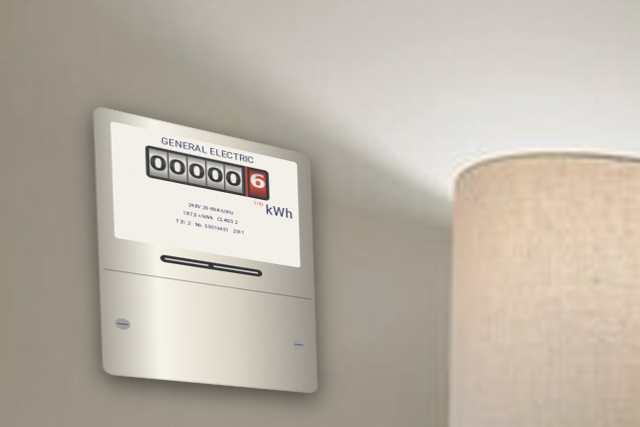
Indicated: 0.6kWh
